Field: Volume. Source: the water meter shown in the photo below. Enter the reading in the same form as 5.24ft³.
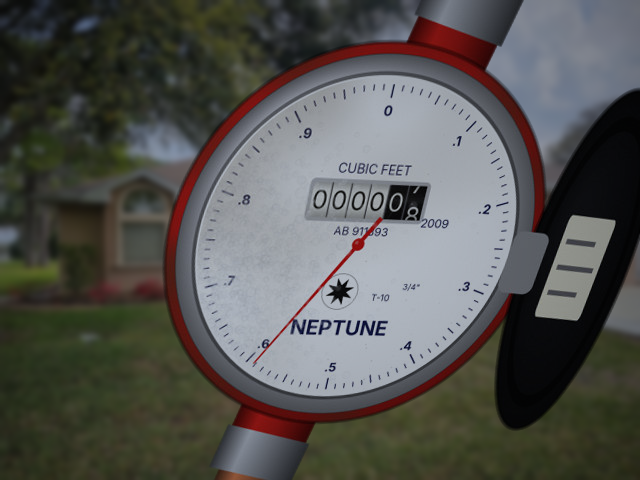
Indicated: 7.59ft³
